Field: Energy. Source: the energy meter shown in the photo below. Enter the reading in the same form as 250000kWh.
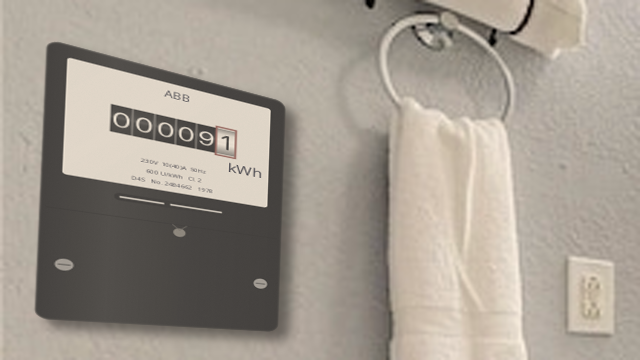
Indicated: 9.1kWh
